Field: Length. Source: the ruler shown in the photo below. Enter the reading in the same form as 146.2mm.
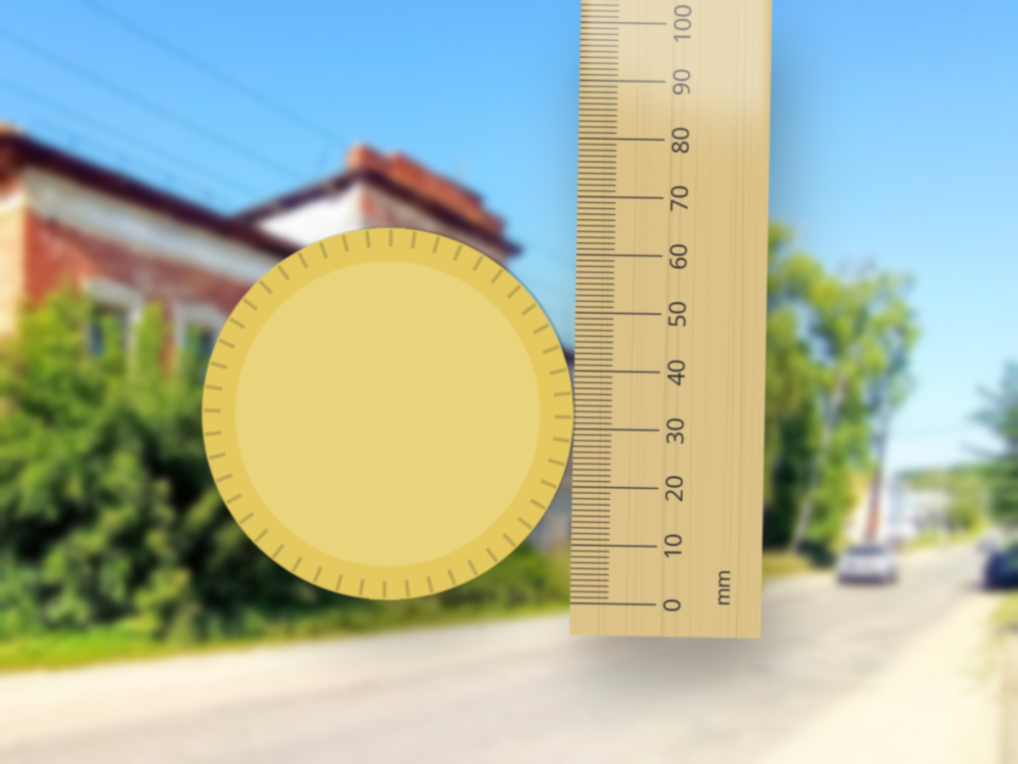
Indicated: 64mm
